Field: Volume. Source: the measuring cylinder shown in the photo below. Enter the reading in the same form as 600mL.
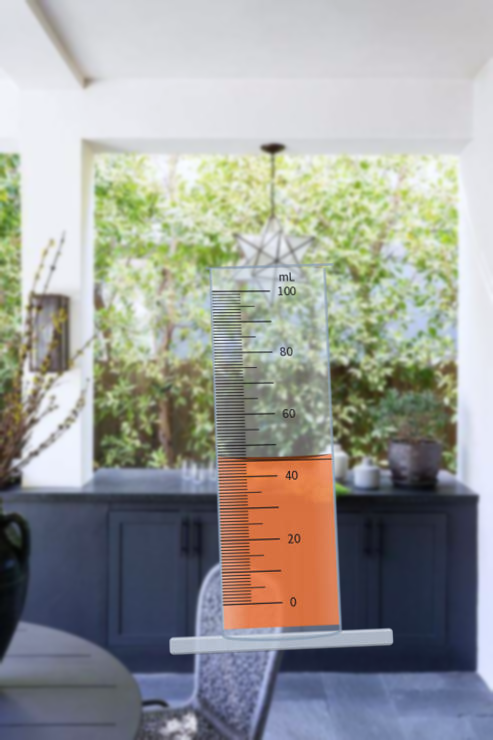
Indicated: 45mL
